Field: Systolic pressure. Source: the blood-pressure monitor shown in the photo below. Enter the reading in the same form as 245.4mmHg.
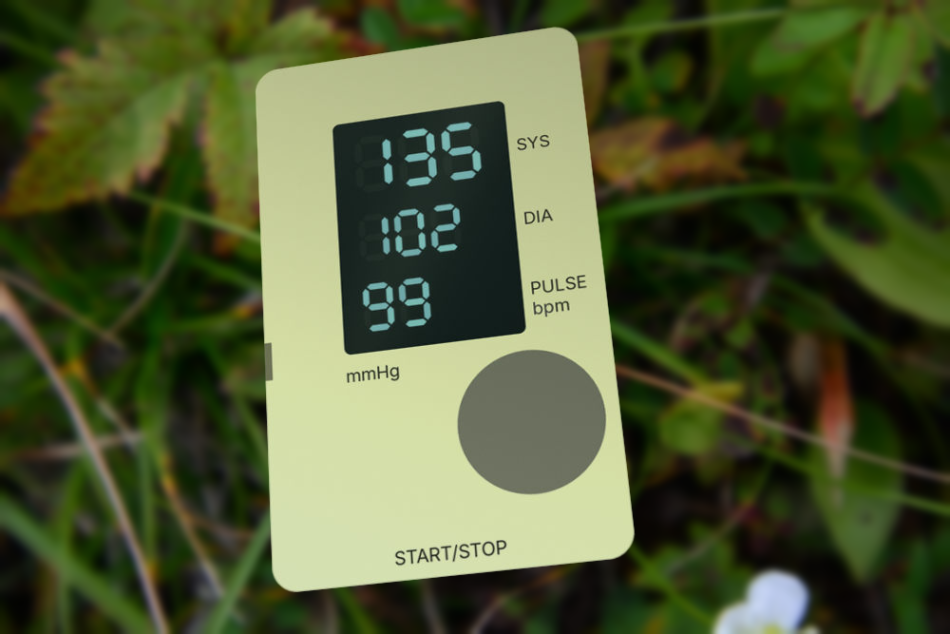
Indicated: 135mmHg
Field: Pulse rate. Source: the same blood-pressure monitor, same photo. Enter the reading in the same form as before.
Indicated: 99bpm
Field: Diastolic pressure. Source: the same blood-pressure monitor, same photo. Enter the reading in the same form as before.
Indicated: 102mmHg
